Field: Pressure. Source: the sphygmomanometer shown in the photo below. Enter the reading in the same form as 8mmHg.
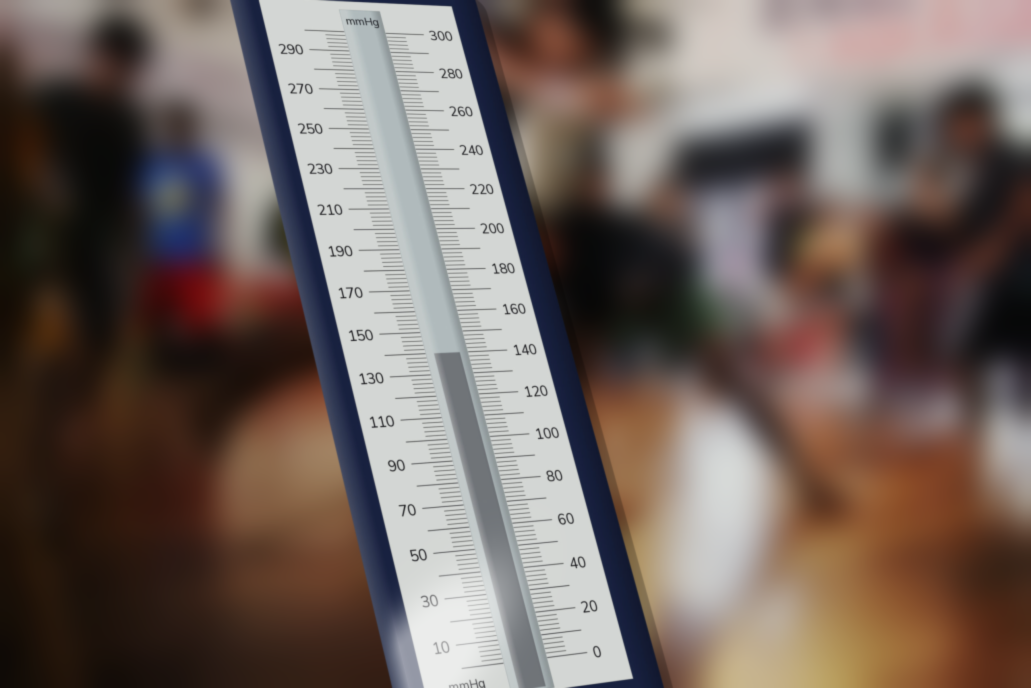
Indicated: 140mmHg
